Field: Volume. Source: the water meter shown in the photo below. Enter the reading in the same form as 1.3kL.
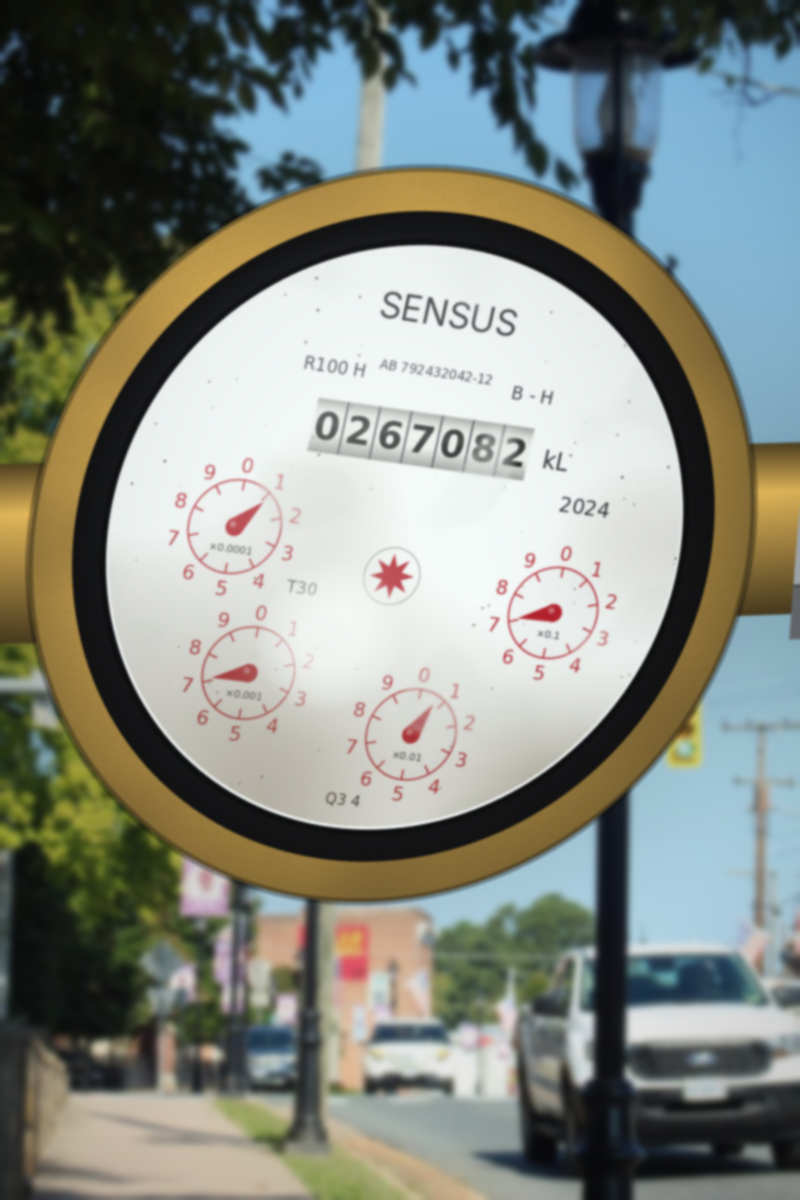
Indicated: 267082.7071kL
